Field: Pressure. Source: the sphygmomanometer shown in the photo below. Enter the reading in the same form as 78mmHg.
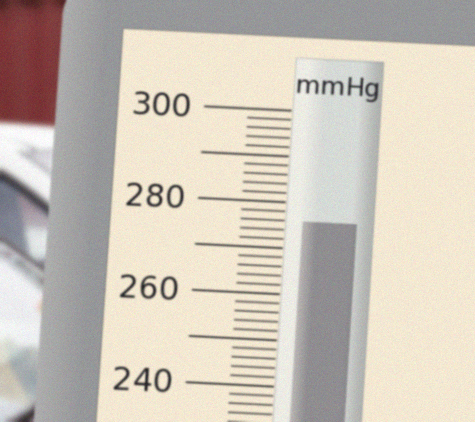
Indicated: 276mmHg
